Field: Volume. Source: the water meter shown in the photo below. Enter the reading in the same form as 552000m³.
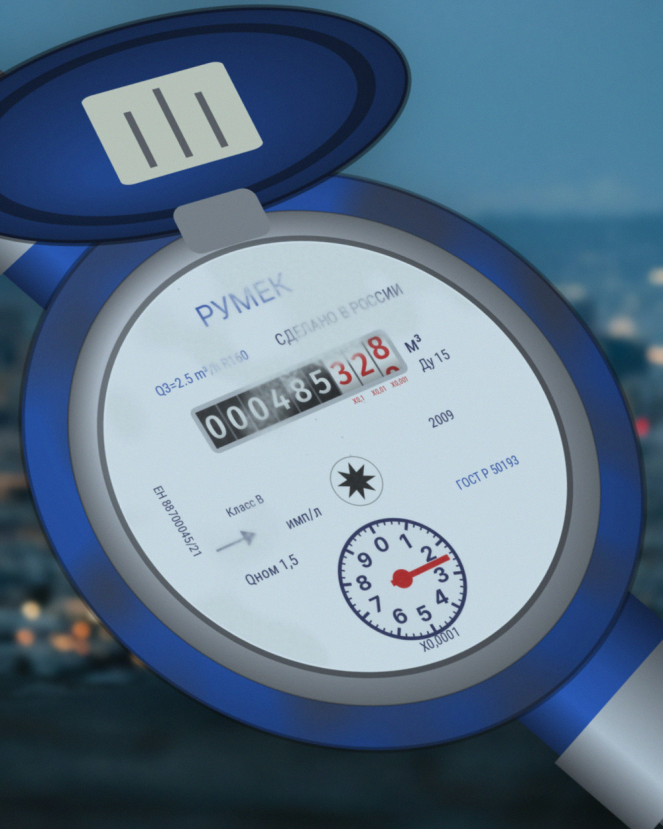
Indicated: 485.3282m³
